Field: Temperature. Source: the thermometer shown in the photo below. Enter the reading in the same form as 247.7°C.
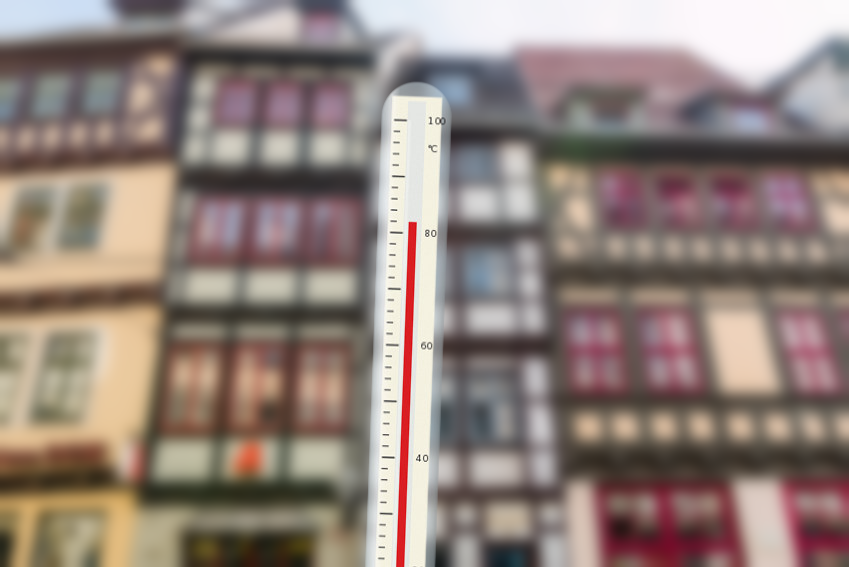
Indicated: 82°C
